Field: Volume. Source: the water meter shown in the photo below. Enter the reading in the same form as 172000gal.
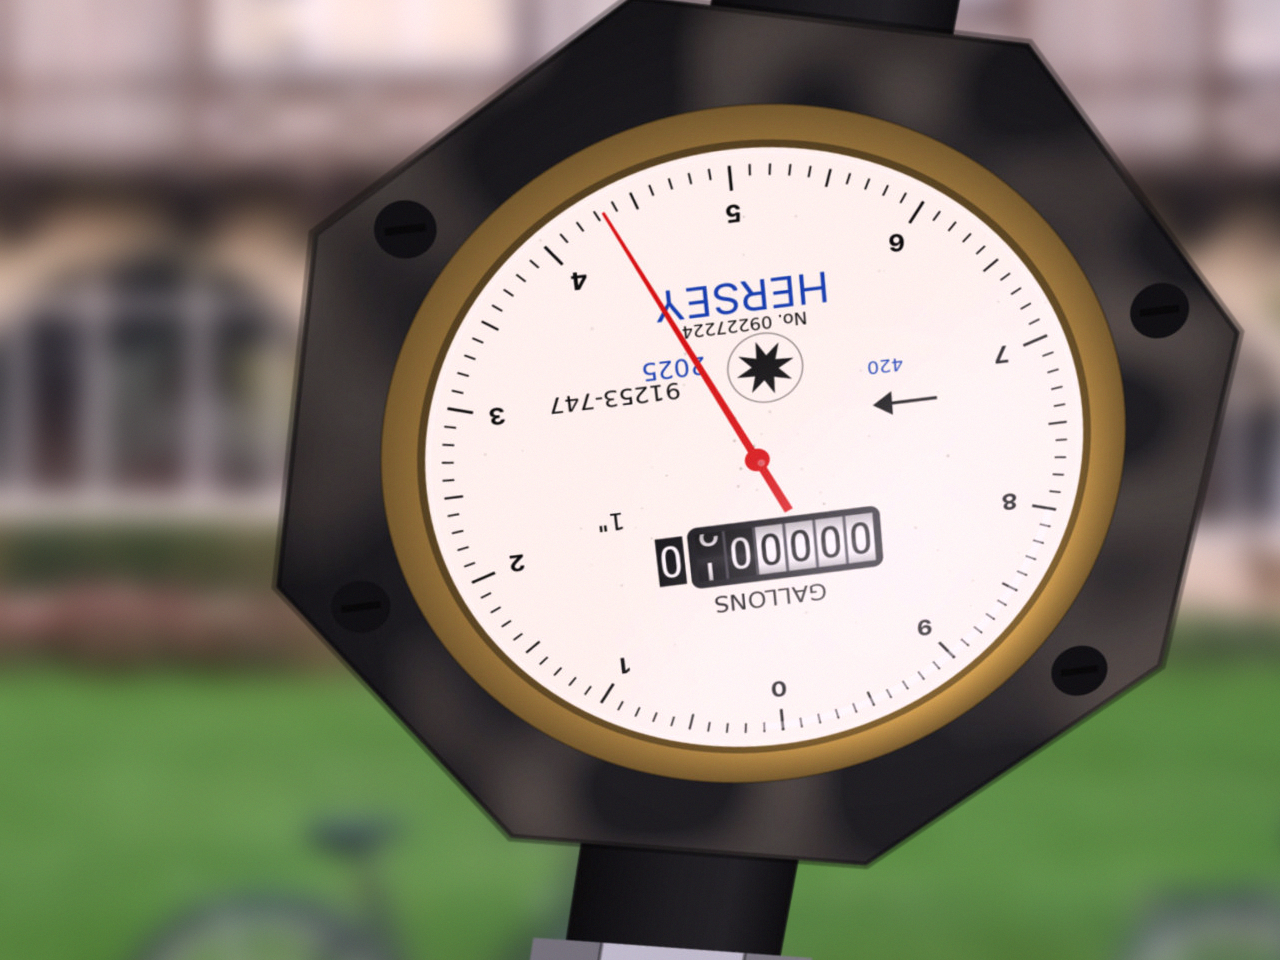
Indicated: 14.3gal
